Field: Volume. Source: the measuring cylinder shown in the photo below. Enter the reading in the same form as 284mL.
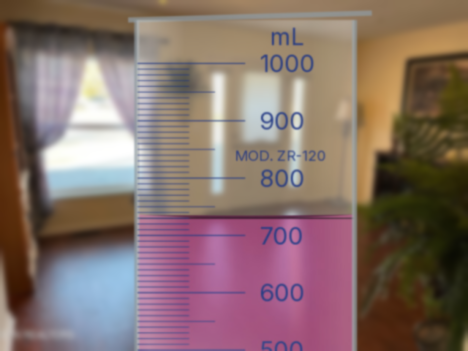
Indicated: 730mL
